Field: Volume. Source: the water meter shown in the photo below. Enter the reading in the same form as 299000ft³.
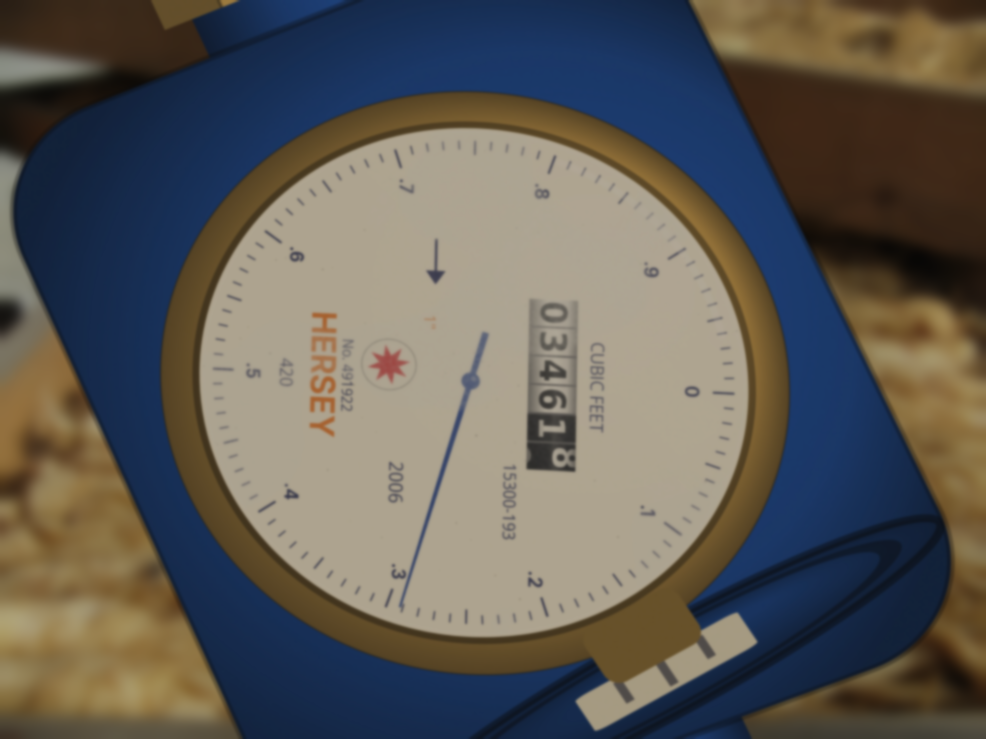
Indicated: 34618.29ft³
